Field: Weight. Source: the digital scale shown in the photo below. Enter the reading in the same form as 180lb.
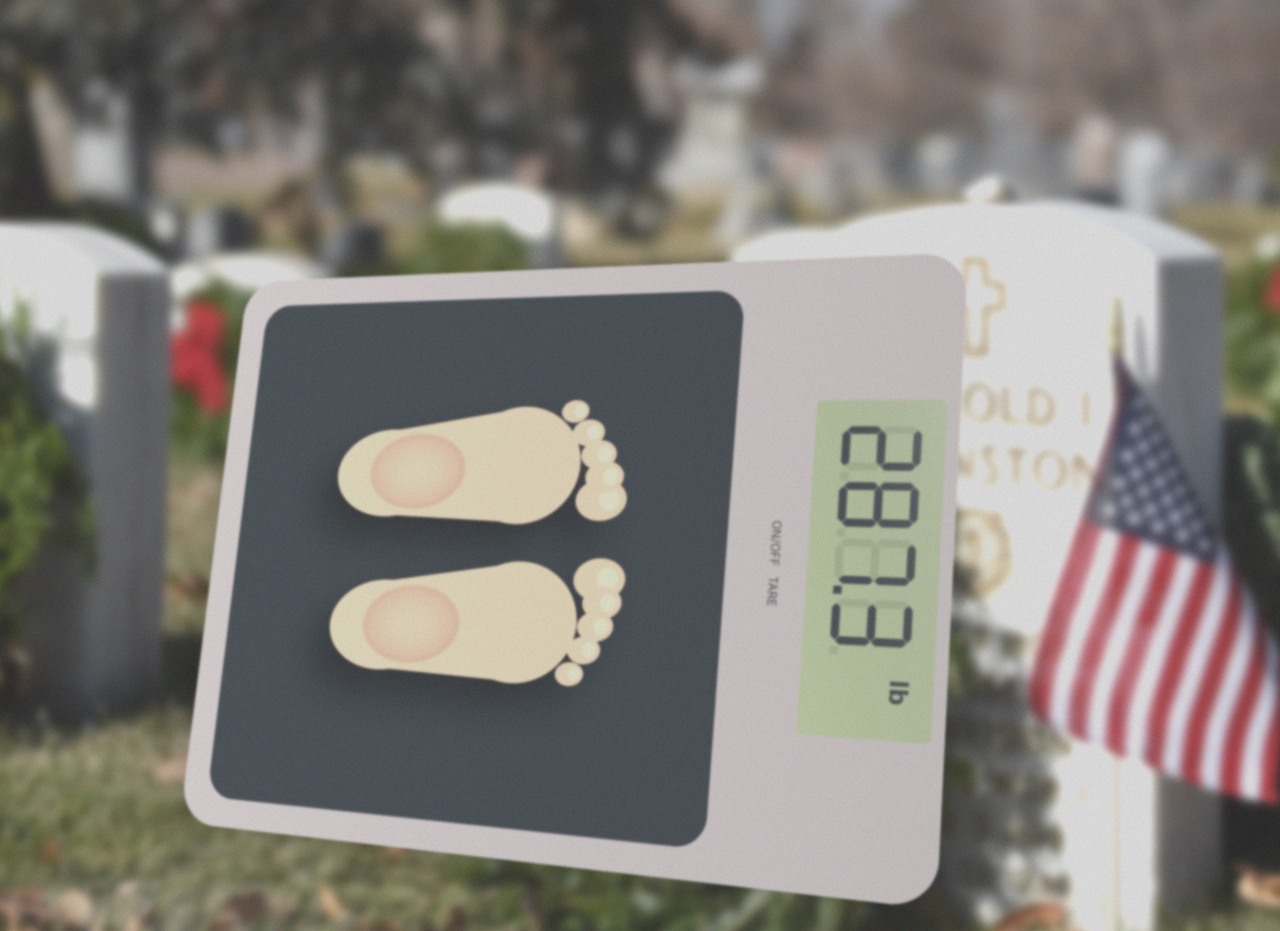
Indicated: 287.3lb
